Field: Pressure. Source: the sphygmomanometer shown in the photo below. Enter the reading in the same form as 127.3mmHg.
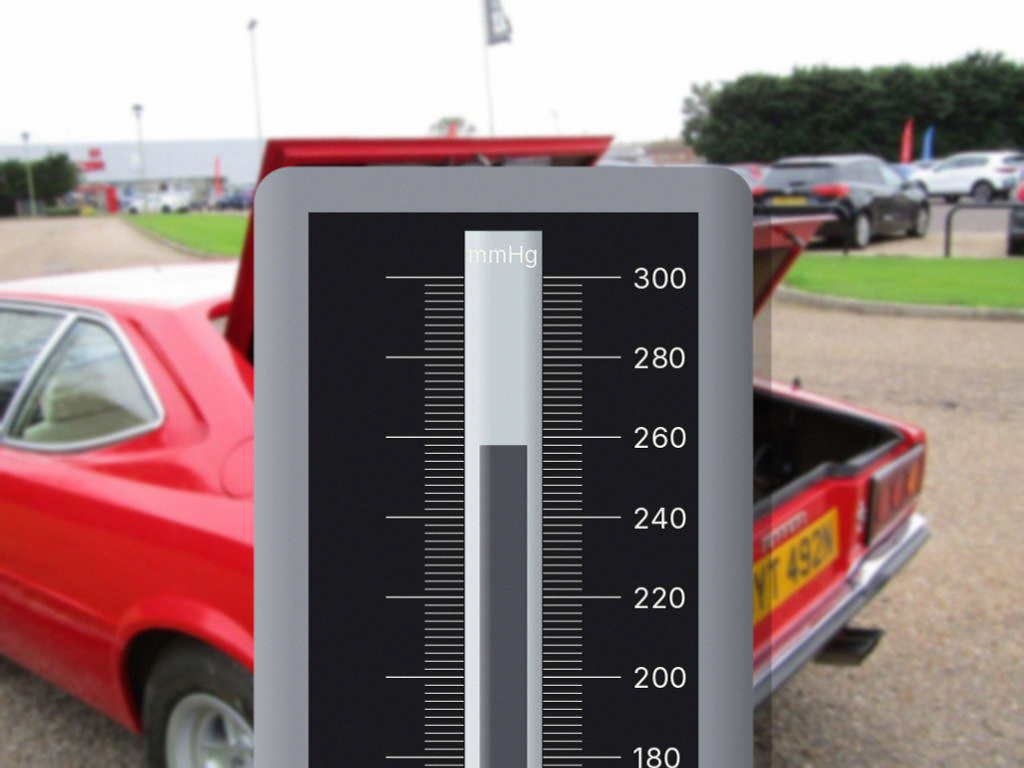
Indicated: 258mmHg
